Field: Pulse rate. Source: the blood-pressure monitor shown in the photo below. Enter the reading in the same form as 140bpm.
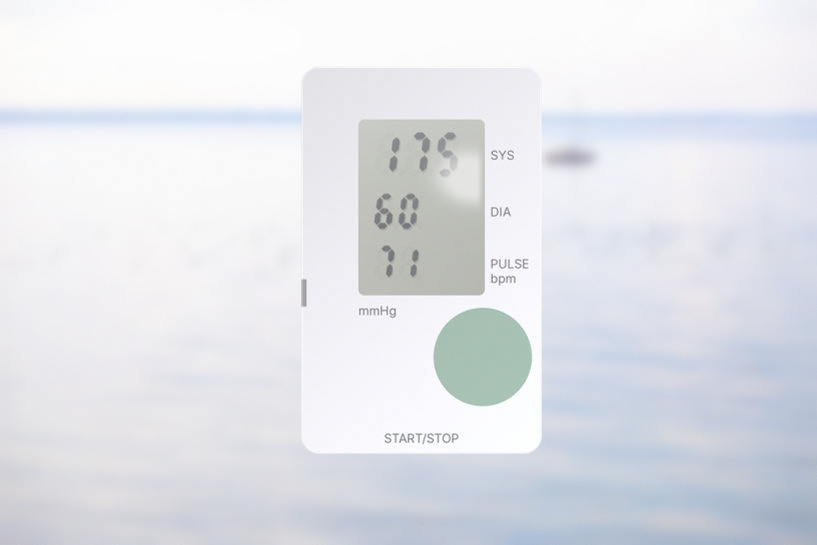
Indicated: 71bpm
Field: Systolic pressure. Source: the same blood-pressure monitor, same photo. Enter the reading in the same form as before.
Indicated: 175mmHg
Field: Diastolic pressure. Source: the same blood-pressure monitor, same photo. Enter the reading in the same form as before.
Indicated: 60mmHg
